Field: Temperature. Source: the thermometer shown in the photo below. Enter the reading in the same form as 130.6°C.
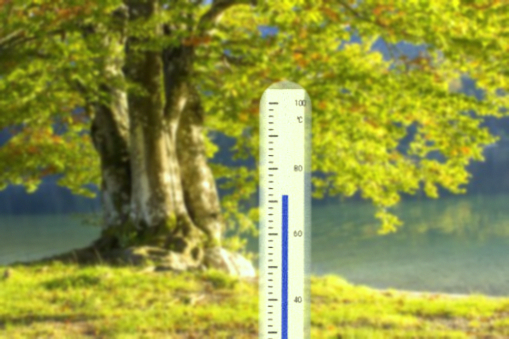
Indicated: 72°C
